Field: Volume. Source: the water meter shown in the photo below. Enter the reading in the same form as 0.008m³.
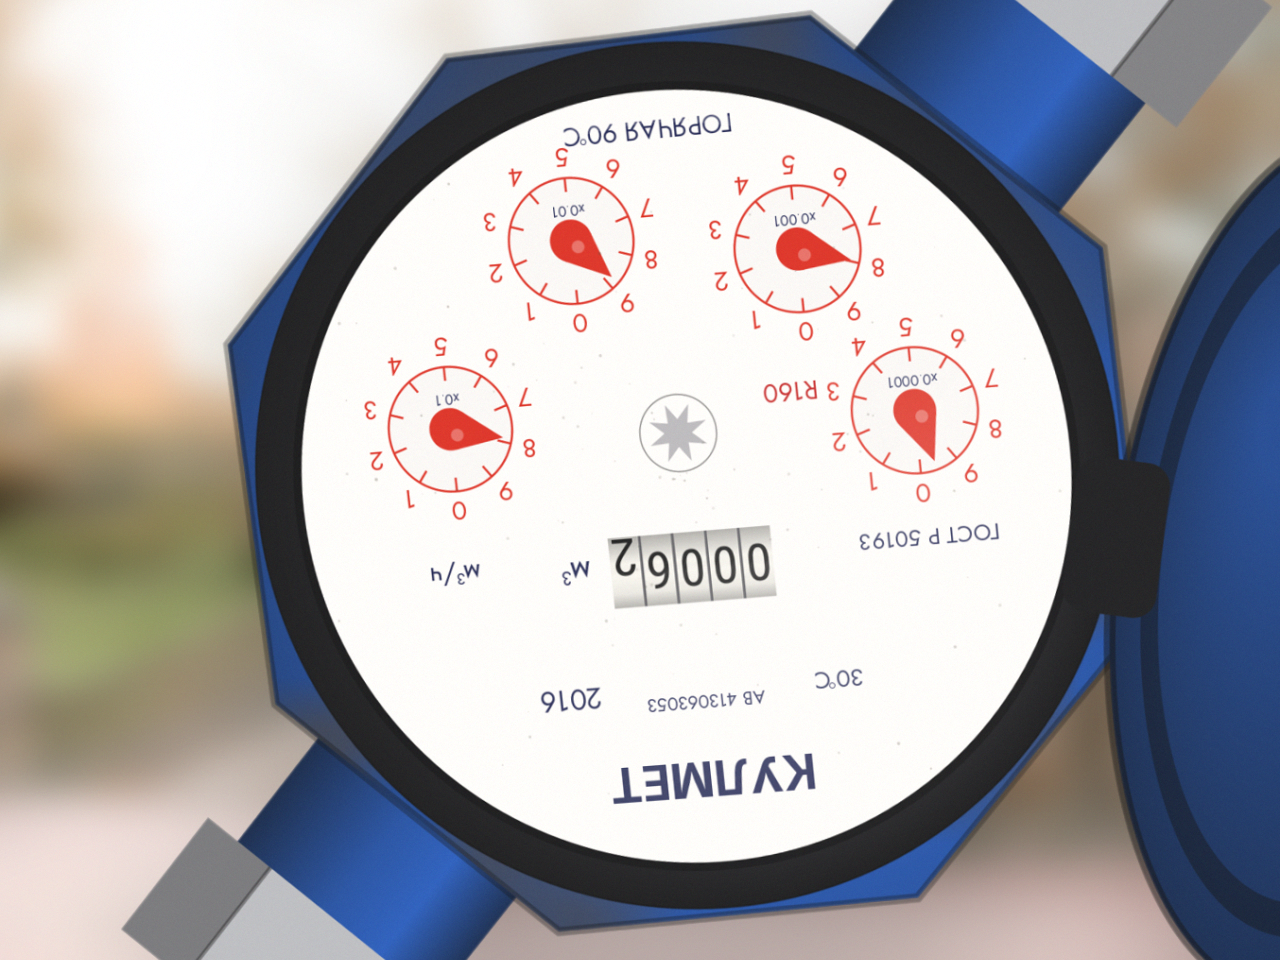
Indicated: 61.7879m³
